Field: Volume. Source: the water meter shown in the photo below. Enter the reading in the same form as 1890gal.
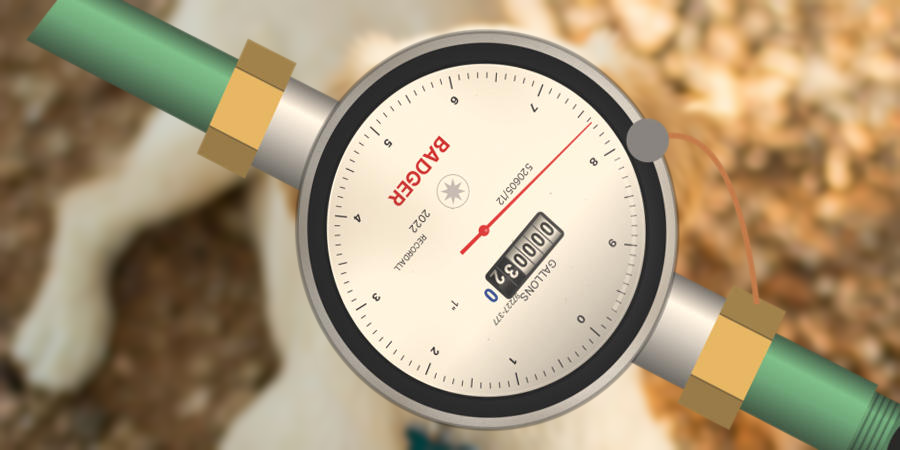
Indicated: 317.6gal
